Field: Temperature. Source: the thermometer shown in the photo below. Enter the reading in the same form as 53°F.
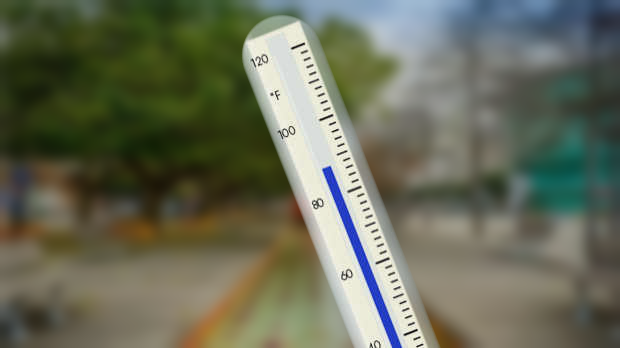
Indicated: 88°F
